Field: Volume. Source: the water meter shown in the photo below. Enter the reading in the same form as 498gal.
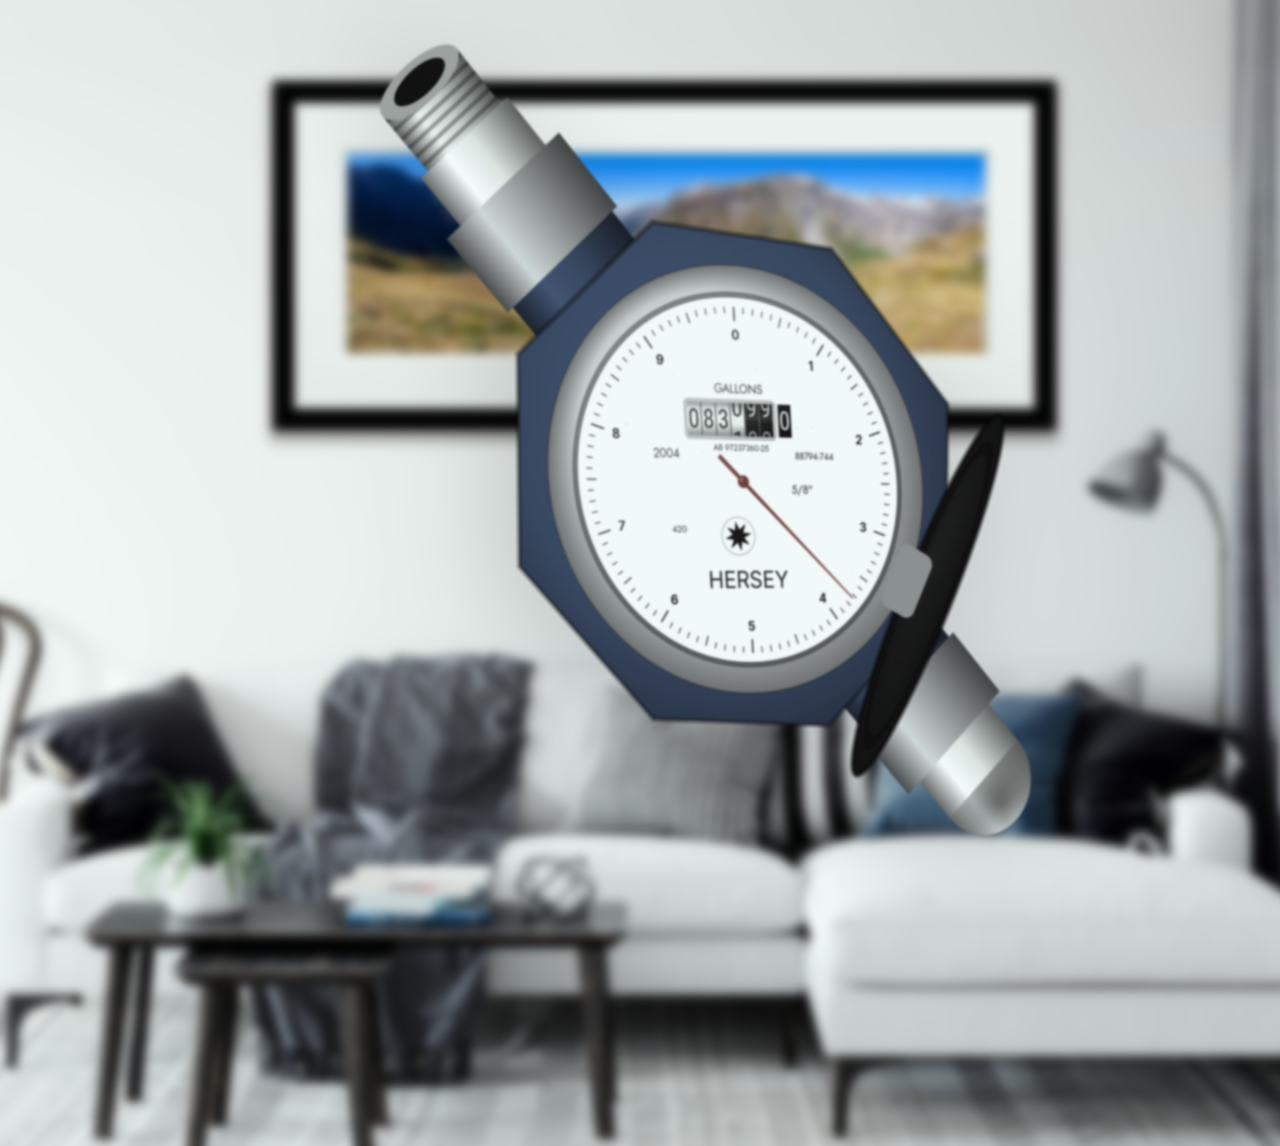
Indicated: 830993.7gal
